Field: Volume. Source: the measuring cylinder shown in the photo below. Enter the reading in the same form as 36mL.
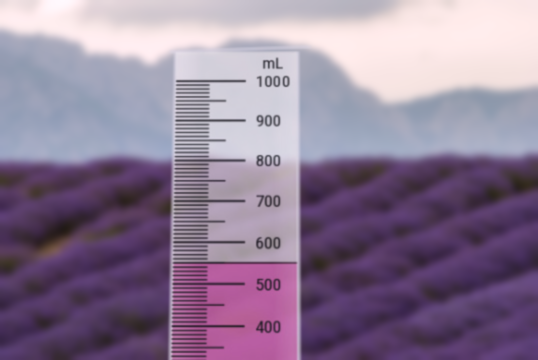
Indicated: 550mL
